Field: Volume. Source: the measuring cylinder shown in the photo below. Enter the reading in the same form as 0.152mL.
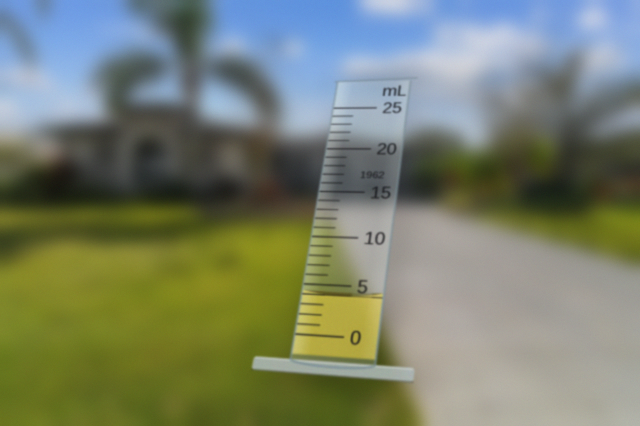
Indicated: 4mL
